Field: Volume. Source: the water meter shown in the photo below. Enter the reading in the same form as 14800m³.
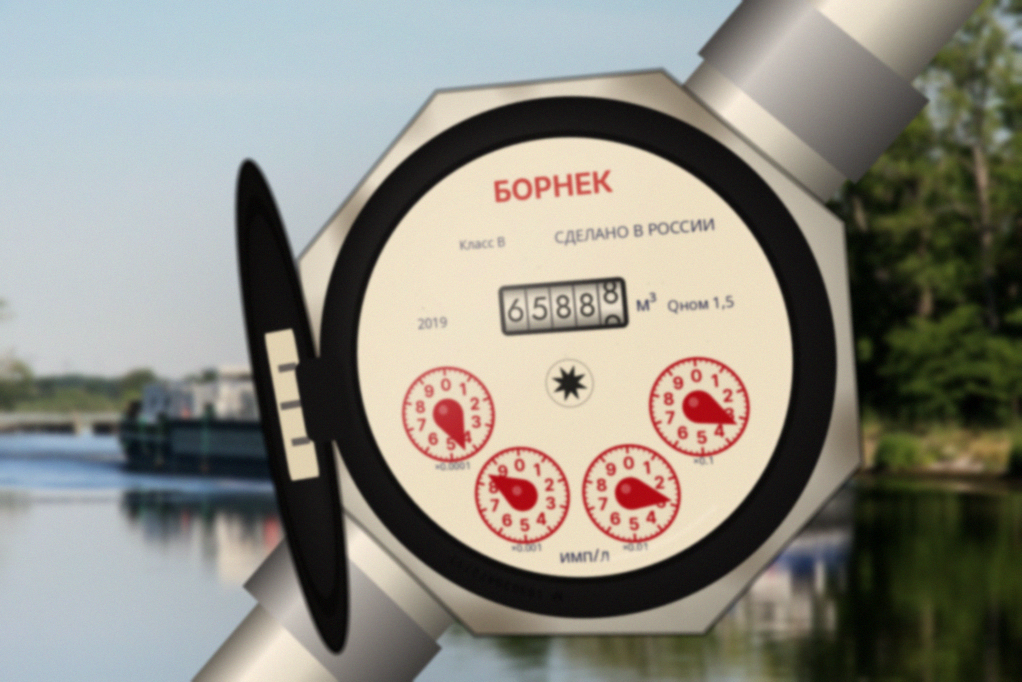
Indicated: 65888.3284m³
